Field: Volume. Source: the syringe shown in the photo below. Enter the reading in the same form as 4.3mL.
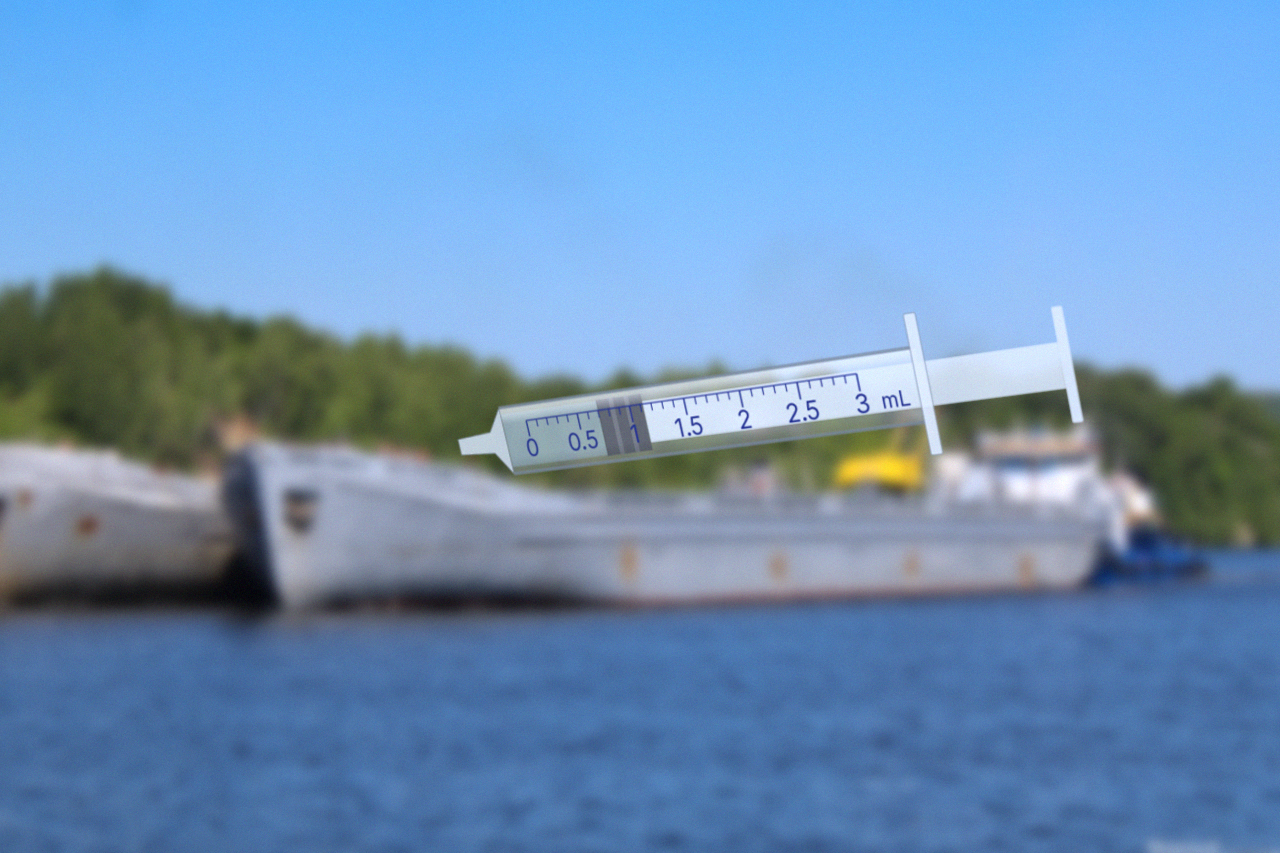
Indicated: 0.7mL
